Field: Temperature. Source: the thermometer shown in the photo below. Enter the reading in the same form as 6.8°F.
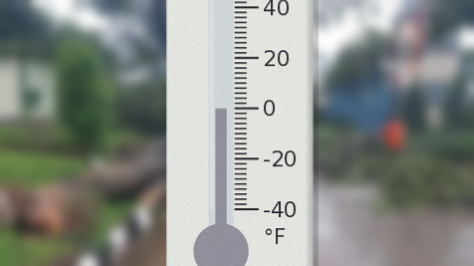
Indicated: 0°F
